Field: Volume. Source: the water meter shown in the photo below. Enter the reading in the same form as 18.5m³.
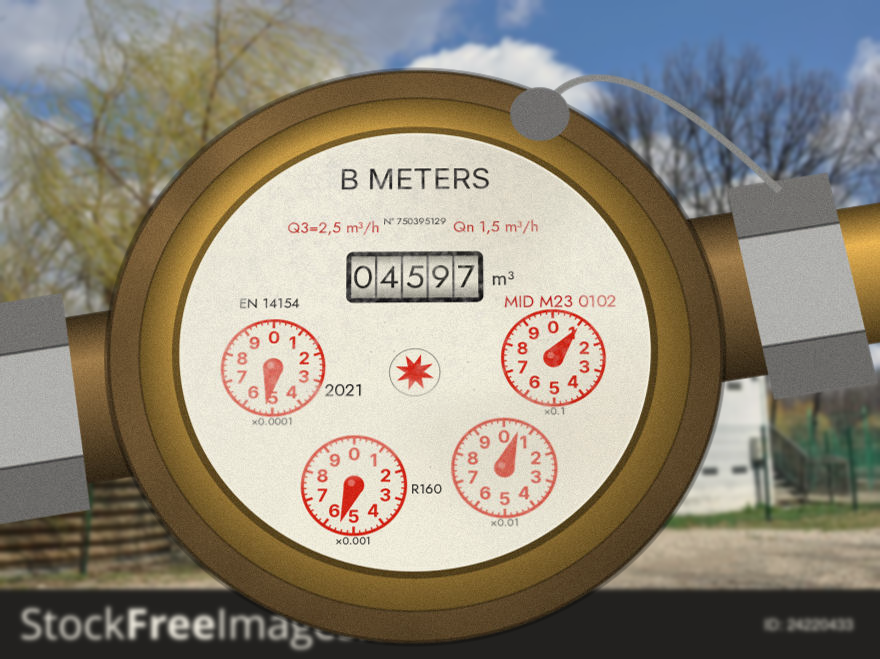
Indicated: 4597.1055m³
